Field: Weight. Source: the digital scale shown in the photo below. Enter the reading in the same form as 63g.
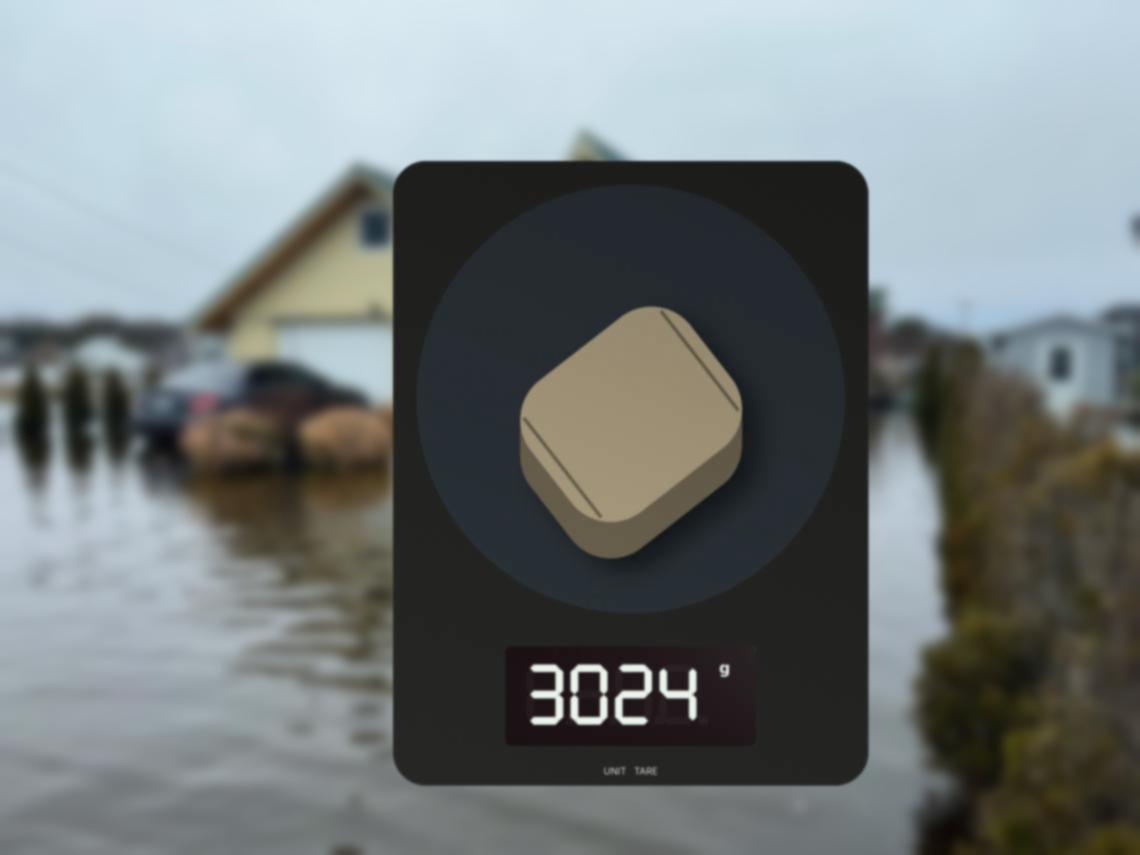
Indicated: 3024g
